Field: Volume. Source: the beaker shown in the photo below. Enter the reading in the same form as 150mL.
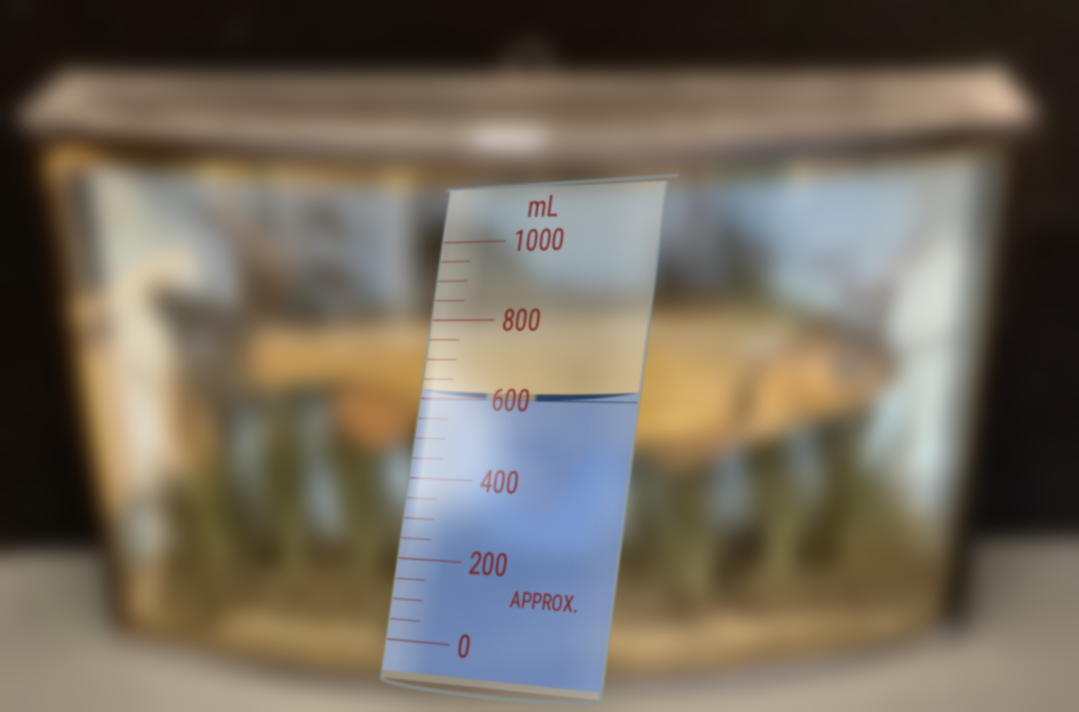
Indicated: 600mL
